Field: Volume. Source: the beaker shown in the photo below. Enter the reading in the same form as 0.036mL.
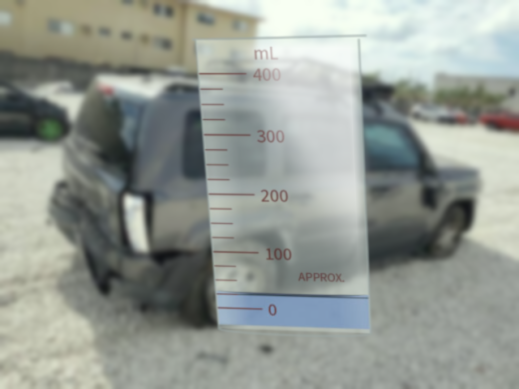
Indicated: 25mL
